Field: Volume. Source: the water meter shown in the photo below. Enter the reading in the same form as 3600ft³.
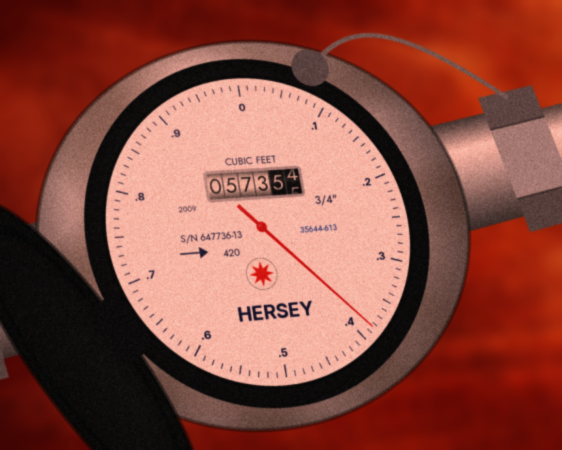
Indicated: 57354.38ft³
